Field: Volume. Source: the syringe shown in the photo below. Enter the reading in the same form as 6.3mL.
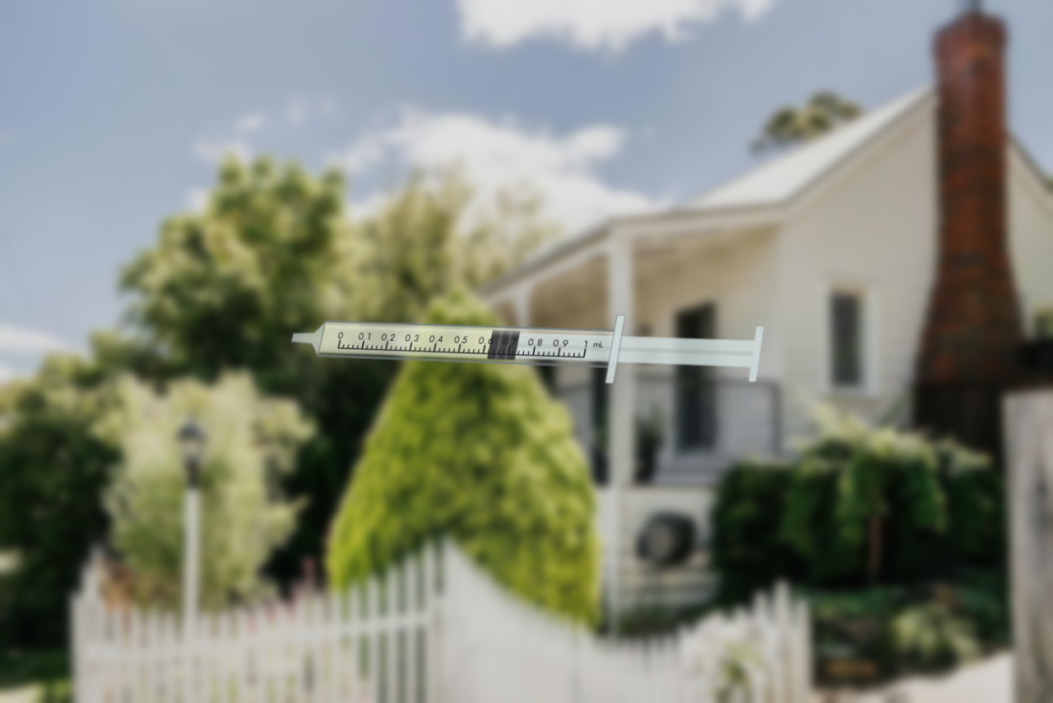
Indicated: 0.62mL
